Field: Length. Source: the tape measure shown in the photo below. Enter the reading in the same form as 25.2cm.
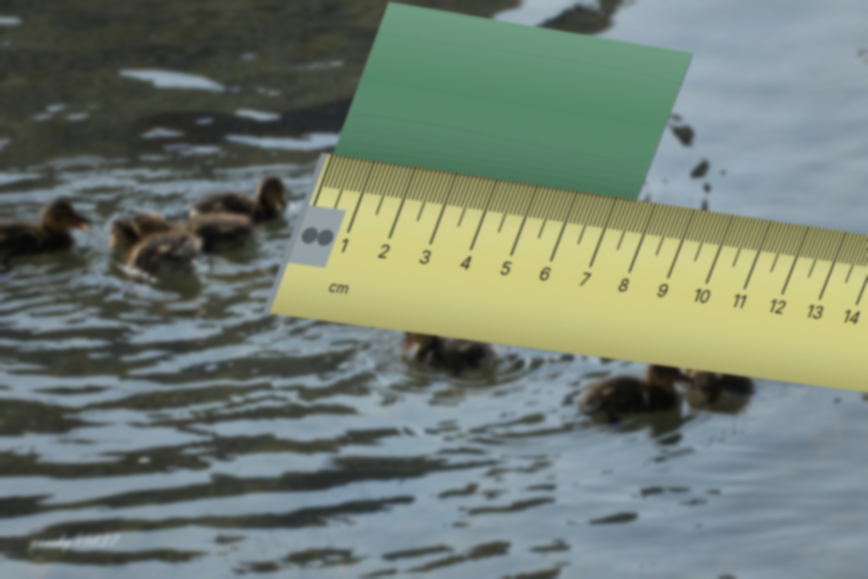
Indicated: 7.5cm
